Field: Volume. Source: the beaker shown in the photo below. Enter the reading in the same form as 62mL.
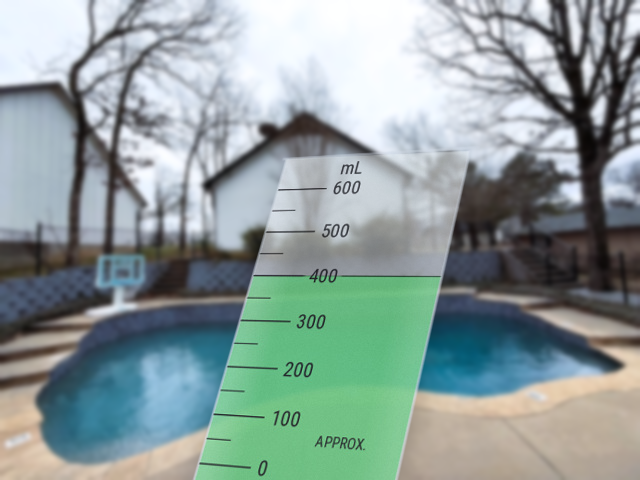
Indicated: 400mL
